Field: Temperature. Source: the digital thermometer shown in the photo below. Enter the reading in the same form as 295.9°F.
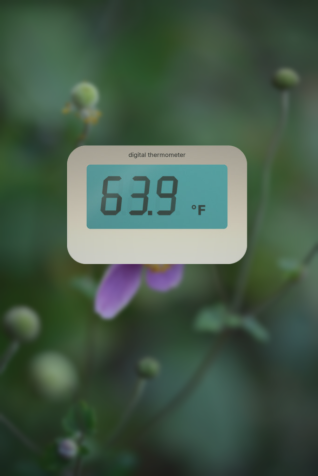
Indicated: 63.9°F
